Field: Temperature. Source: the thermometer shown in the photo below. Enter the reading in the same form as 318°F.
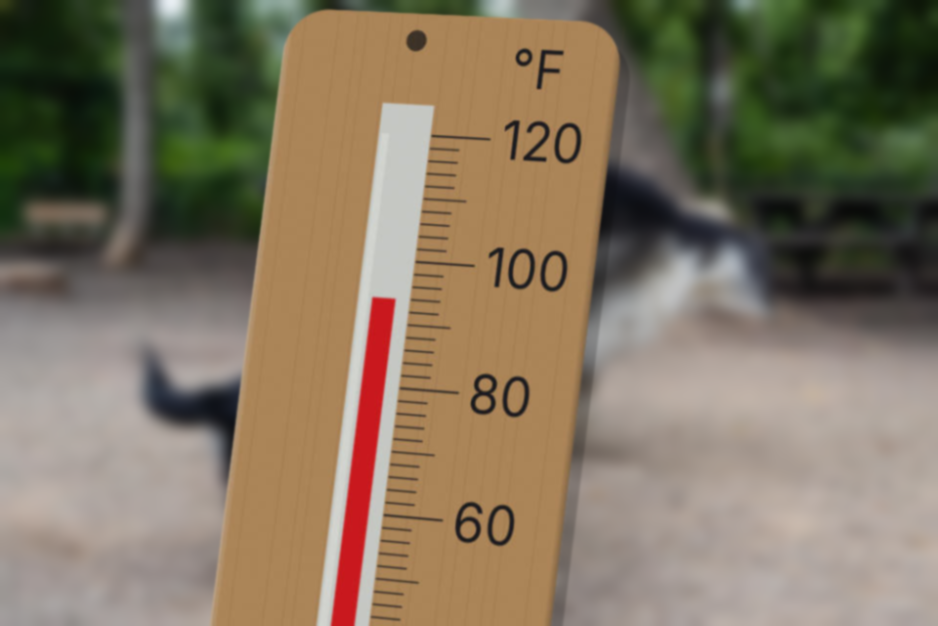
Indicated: 94°F
